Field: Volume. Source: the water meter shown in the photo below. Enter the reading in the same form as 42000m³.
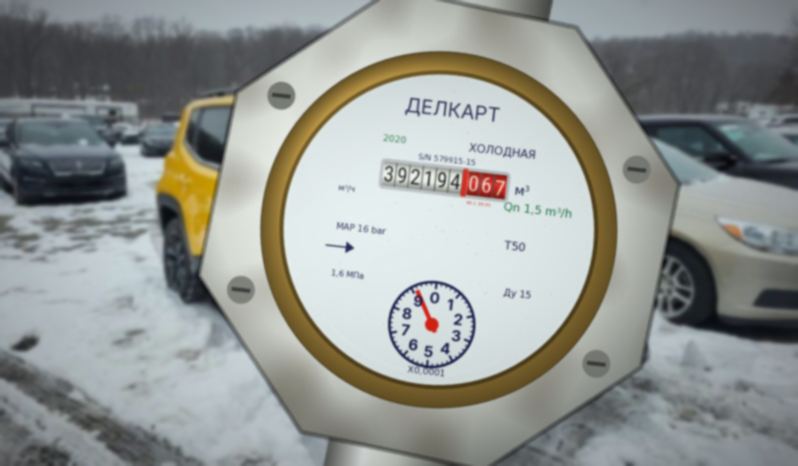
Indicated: 392194.0669m³
